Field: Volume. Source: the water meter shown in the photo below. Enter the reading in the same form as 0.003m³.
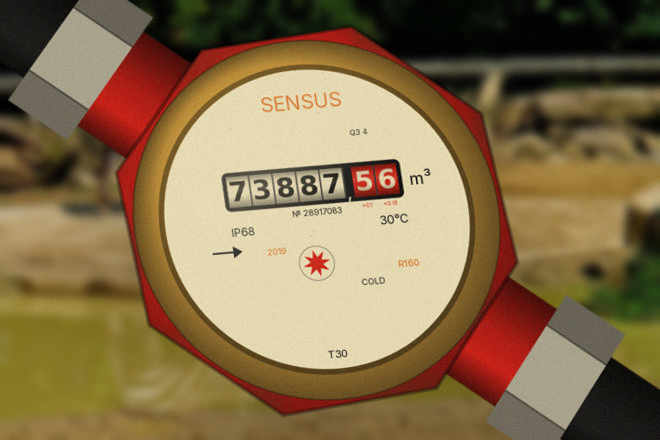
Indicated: 73887.56m³
